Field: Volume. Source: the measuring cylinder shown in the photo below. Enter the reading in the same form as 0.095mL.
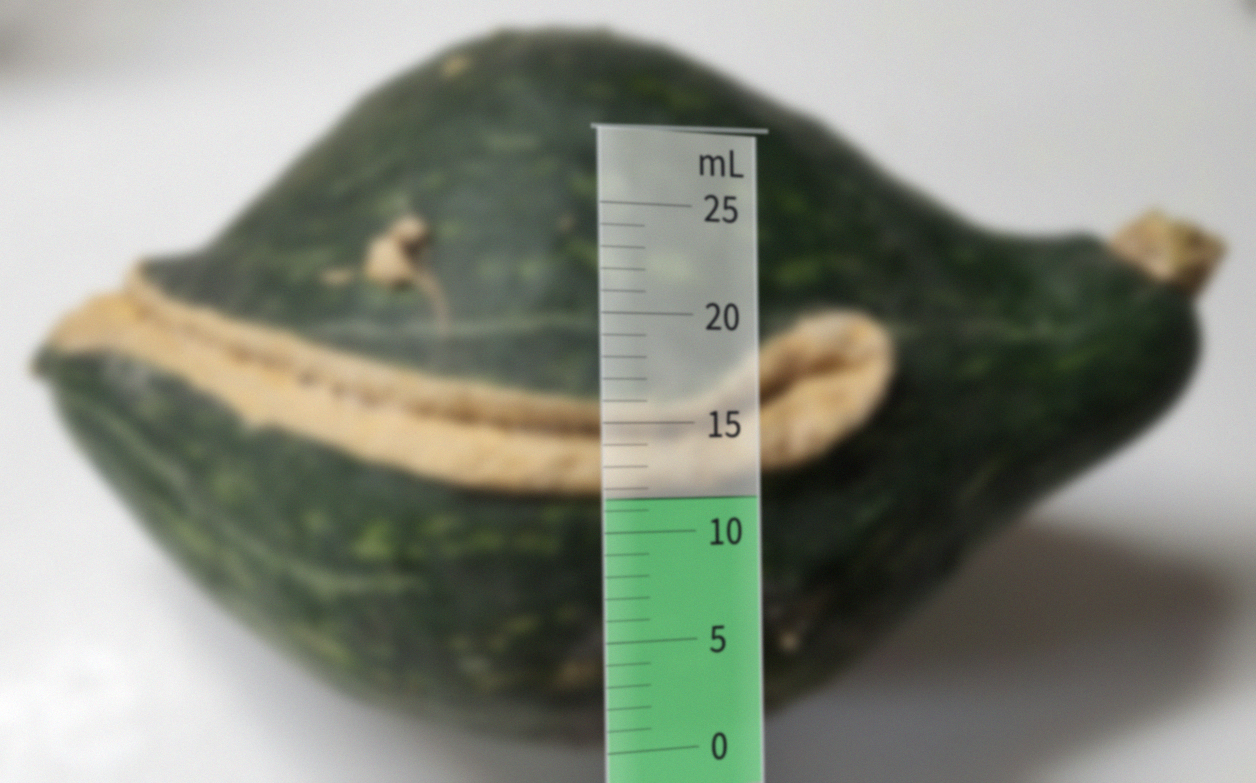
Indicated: 11.5mL
